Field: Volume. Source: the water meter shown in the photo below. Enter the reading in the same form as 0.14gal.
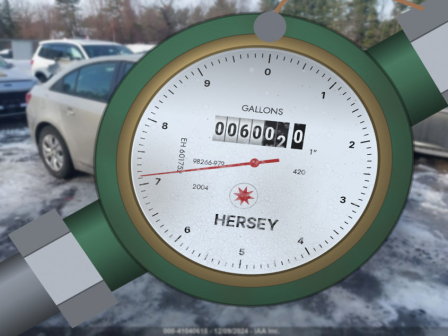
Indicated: 60017.1gal
